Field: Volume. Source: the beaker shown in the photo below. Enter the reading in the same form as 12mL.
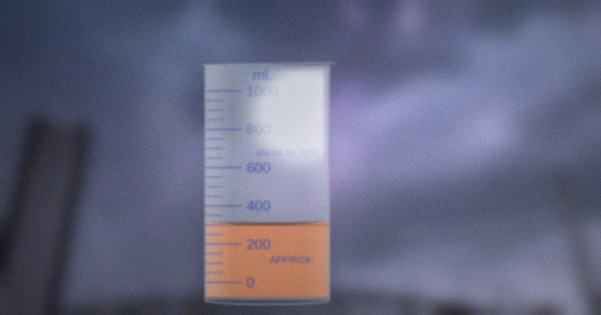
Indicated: 300mL
